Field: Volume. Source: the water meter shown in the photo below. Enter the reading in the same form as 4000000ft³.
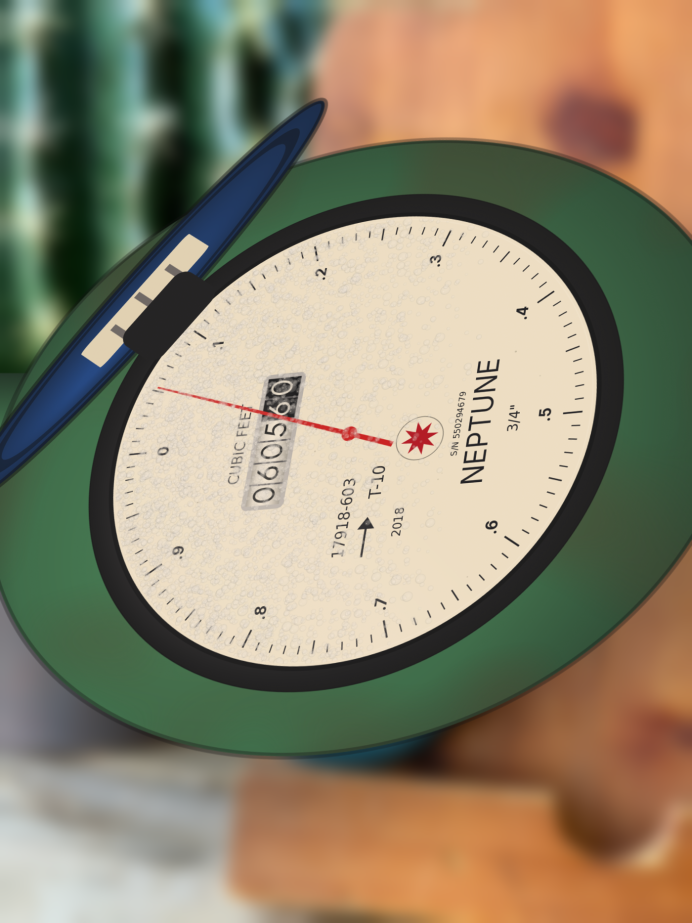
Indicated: 60560.05ft³
